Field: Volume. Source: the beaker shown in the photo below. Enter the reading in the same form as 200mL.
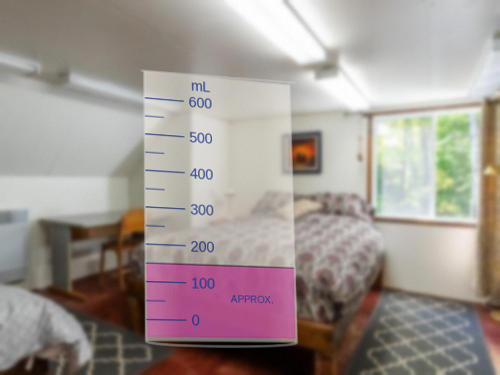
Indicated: 150mL
